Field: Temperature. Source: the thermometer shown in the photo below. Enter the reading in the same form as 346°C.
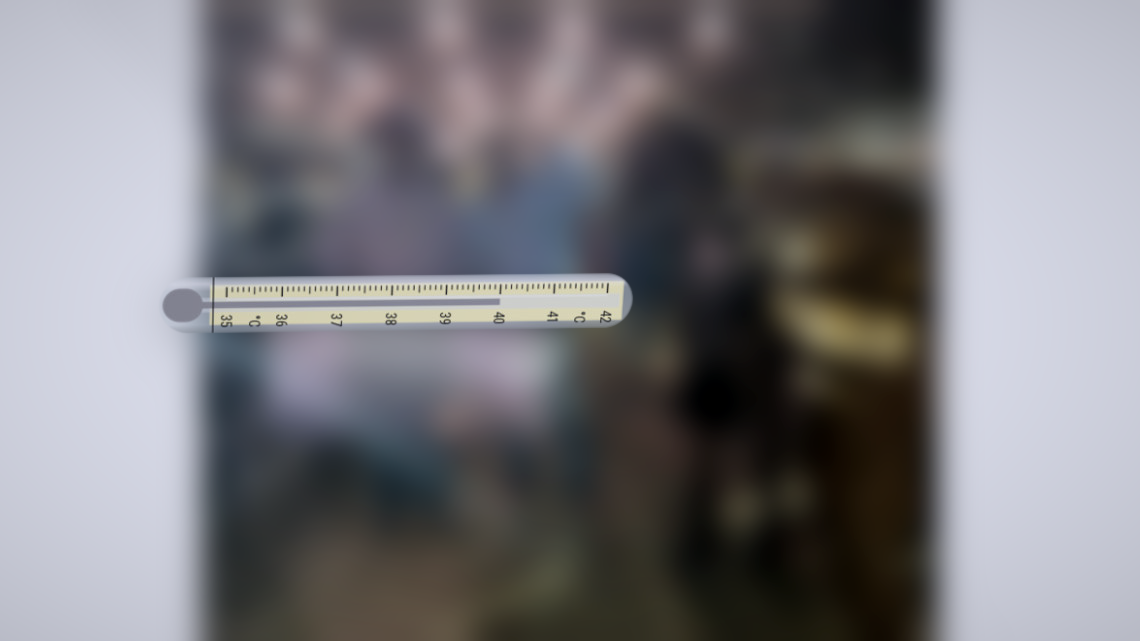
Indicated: 40°C
